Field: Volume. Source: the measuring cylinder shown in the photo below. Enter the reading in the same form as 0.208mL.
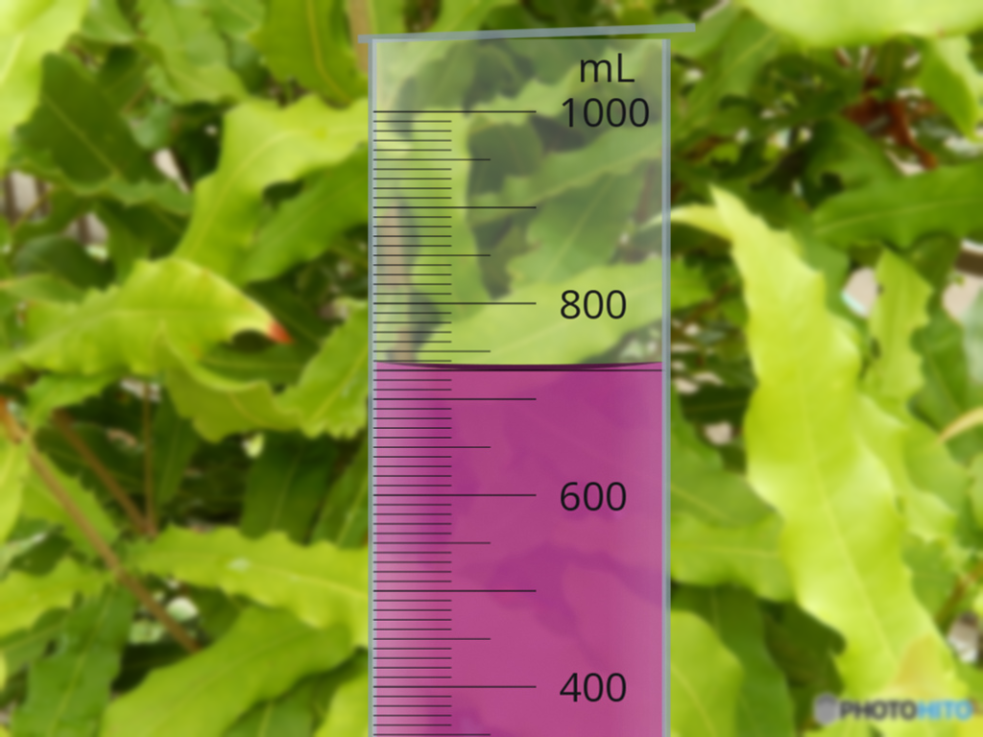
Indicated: 730mL
